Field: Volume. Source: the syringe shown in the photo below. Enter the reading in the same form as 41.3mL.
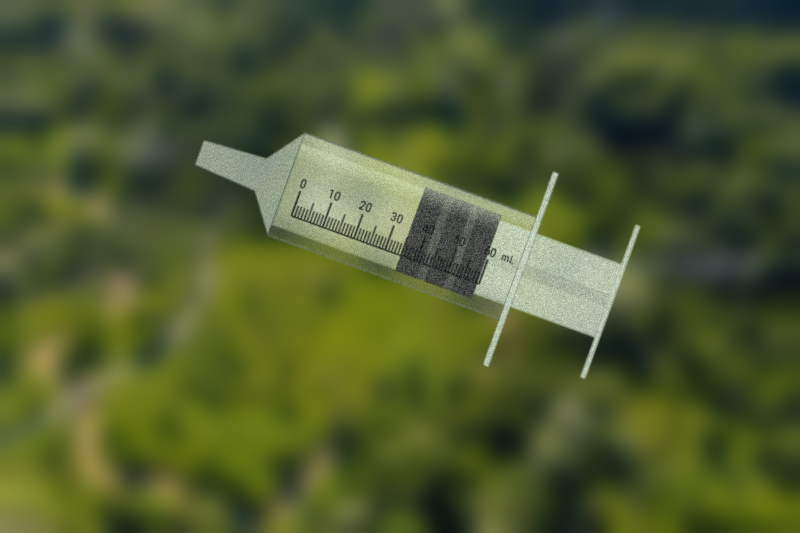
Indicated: 35mL
